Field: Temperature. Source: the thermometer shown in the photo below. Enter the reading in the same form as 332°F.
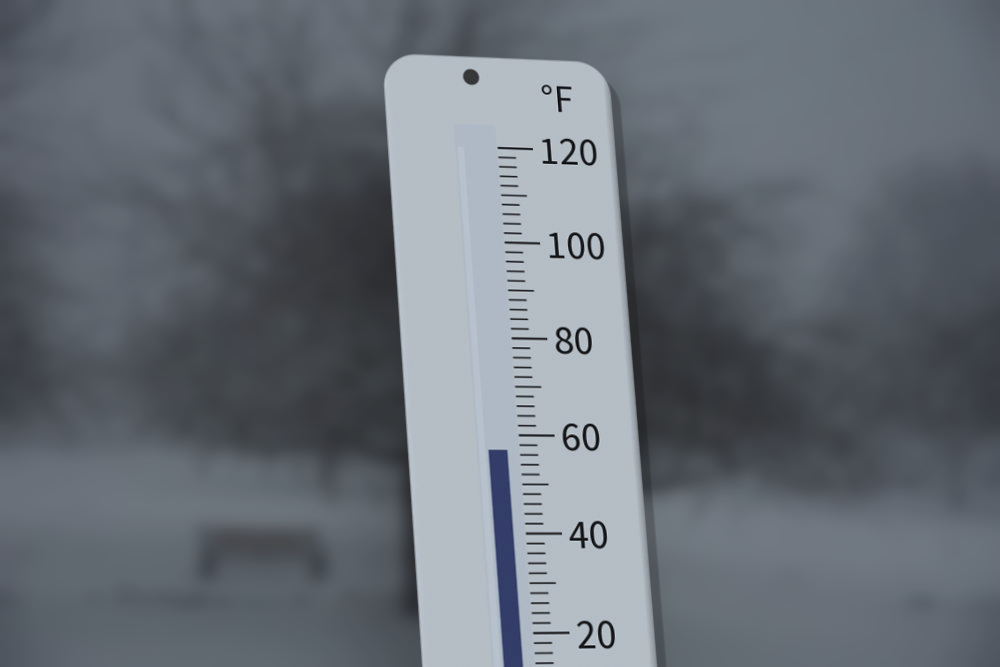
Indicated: 57°F
